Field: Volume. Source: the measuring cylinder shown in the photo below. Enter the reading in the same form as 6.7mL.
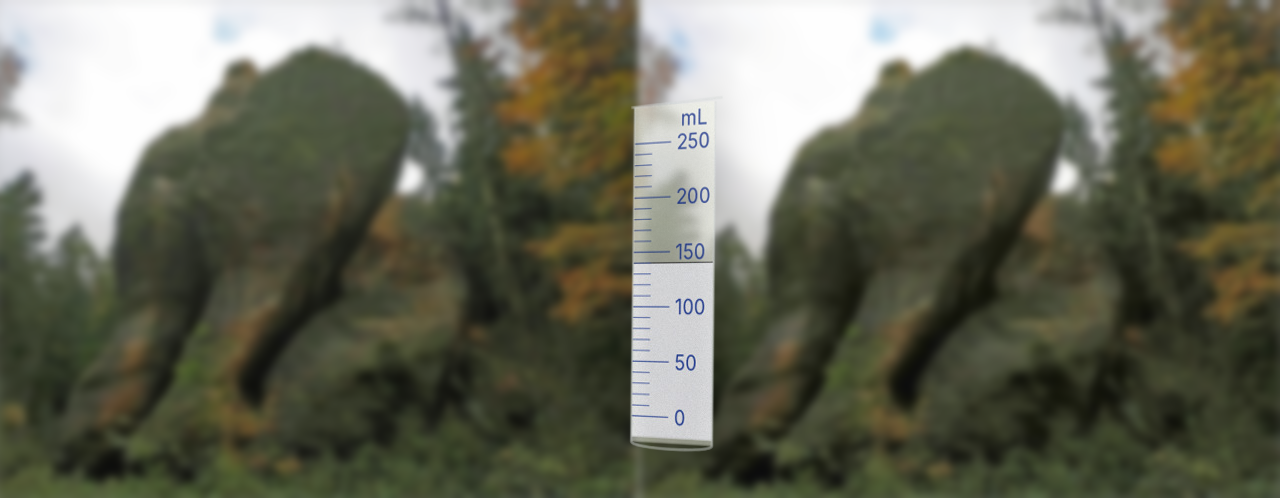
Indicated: 140mL
